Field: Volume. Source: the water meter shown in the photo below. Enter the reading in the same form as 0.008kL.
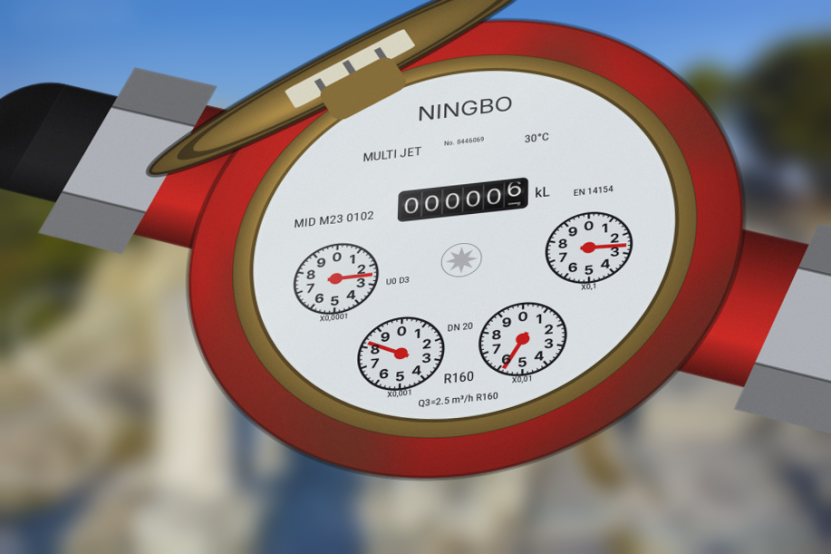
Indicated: 6.2582kL
